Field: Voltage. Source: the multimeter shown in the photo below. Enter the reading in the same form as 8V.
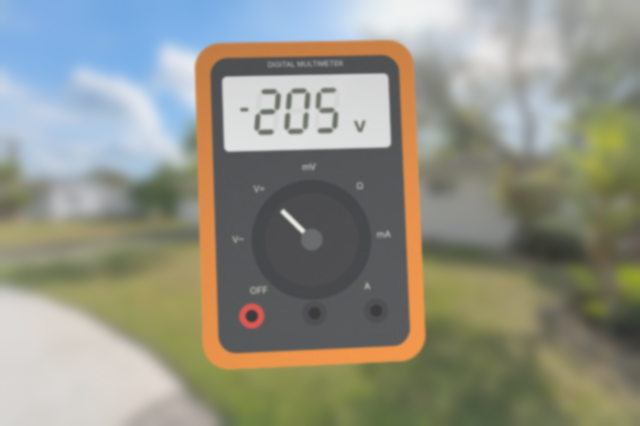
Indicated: -205V
